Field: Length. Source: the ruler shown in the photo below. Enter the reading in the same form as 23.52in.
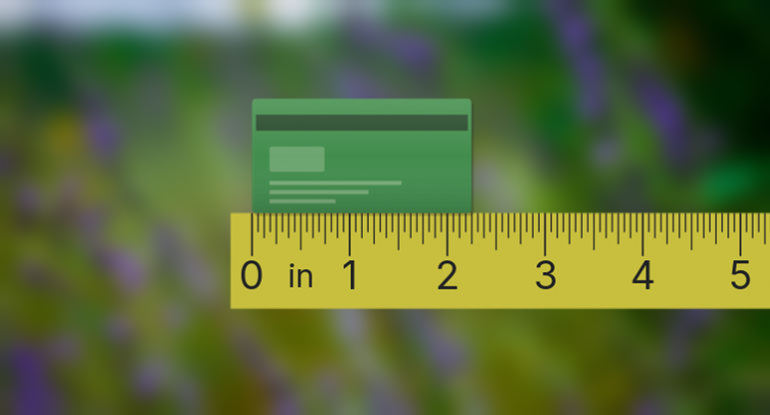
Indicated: 2.25in
